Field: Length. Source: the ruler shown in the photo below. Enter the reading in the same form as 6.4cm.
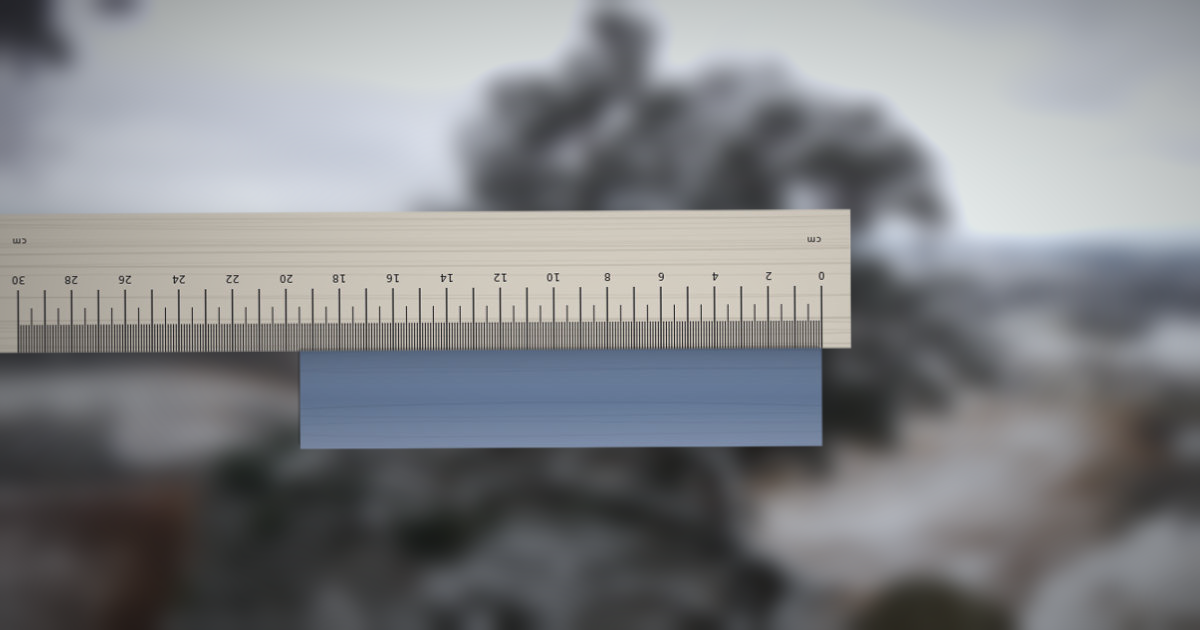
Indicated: 19.5cm
